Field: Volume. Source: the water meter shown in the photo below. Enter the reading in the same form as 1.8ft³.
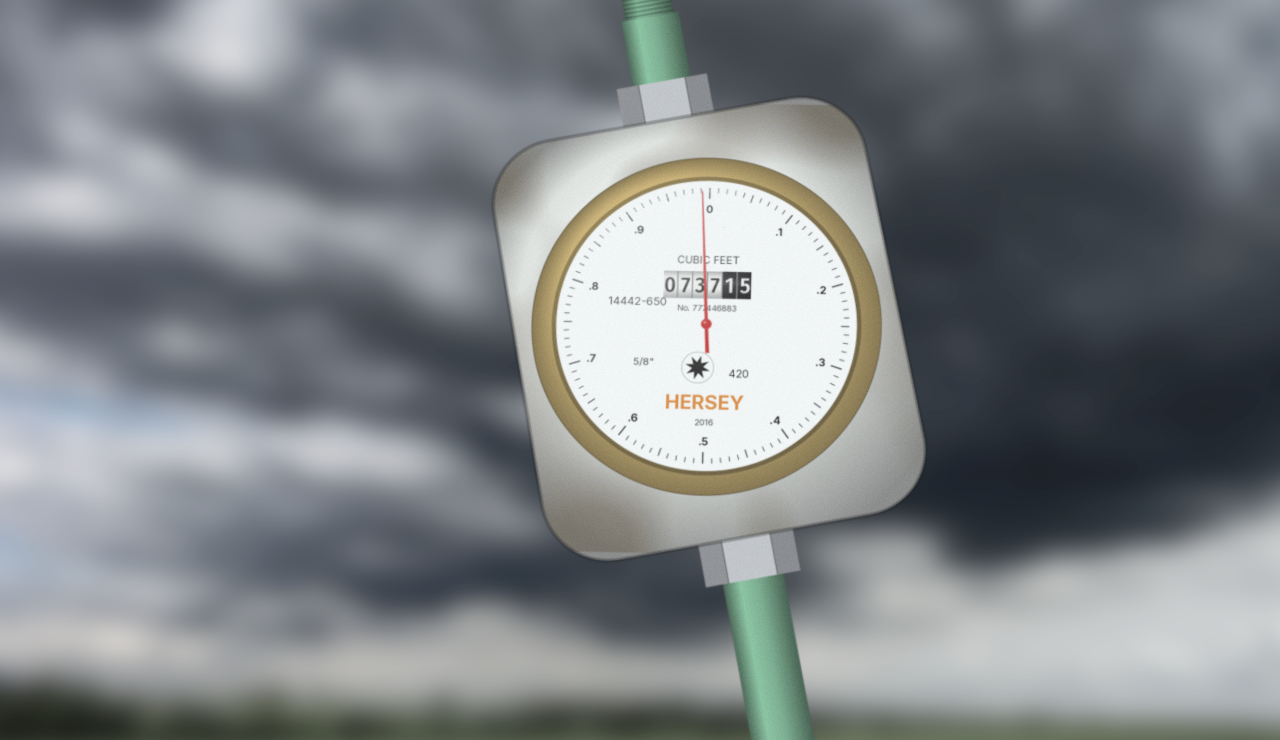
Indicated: 73714.99ft³
